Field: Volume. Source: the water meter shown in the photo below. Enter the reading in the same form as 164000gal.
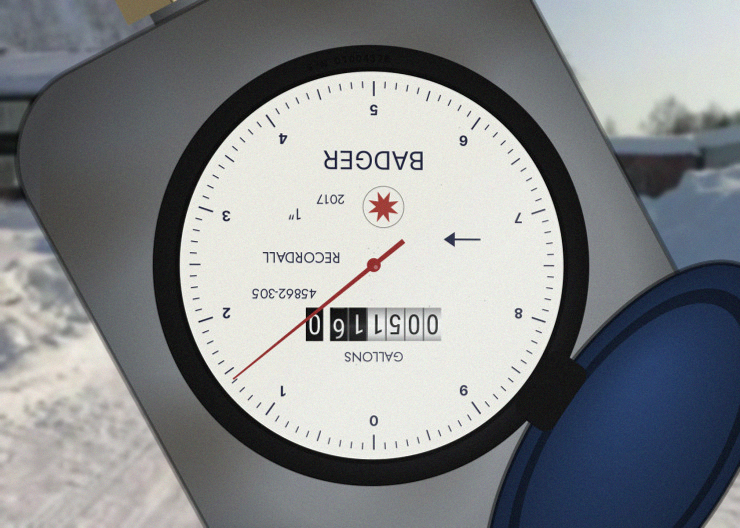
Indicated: 51161.4gal
